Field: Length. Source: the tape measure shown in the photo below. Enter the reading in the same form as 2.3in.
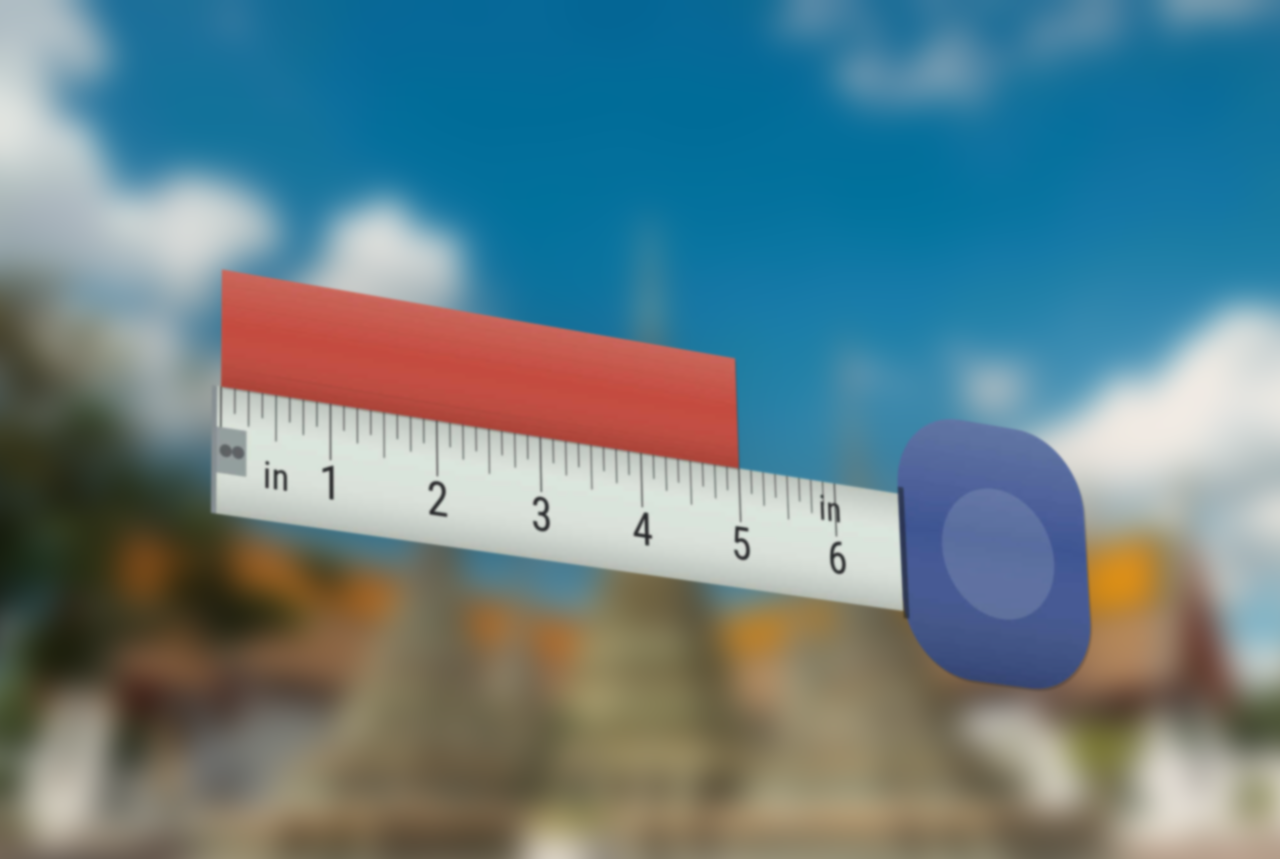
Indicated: 5in
